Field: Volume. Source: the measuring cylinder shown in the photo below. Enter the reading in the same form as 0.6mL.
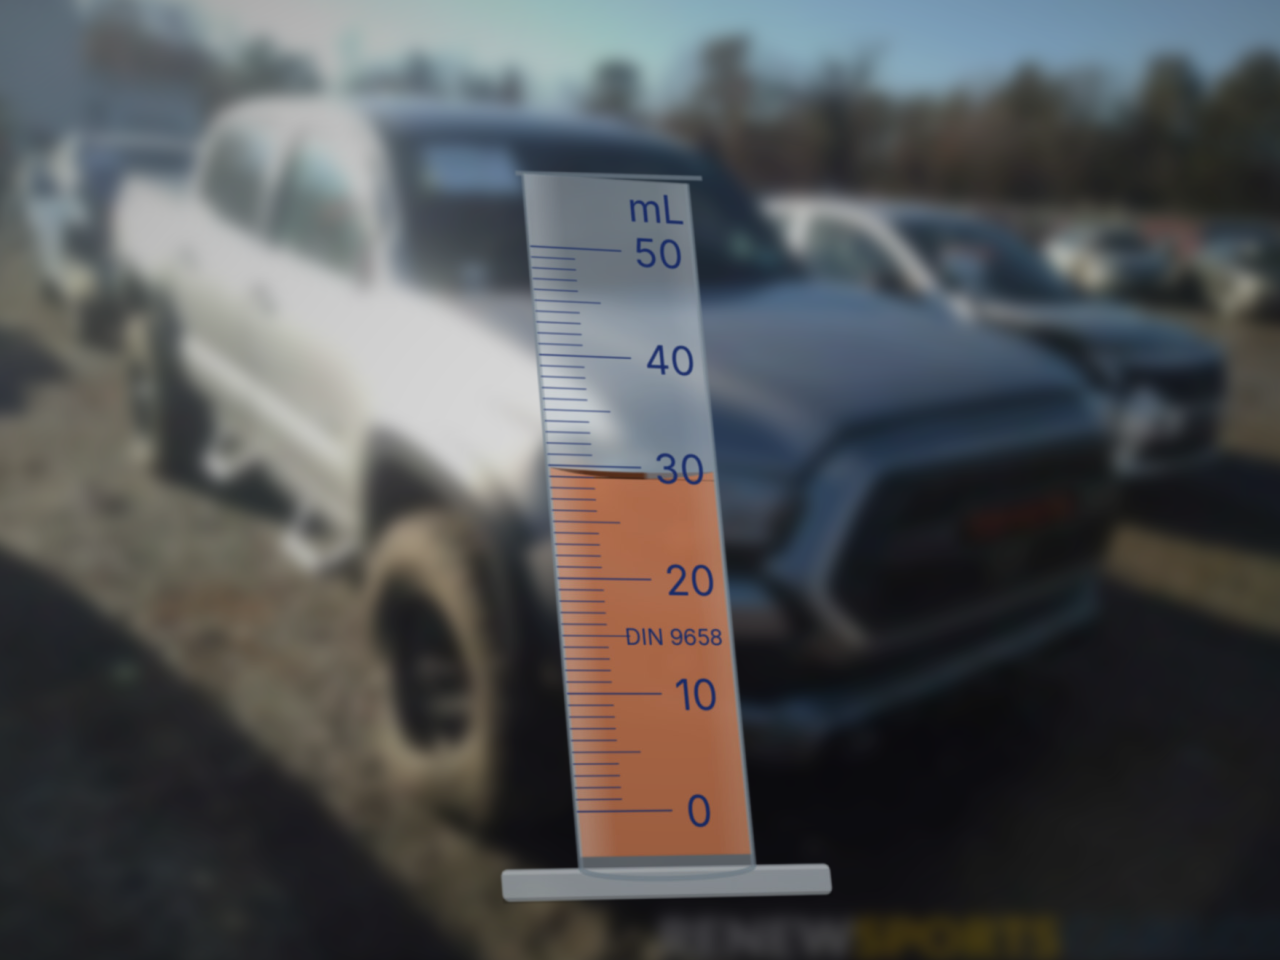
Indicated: 29mL
